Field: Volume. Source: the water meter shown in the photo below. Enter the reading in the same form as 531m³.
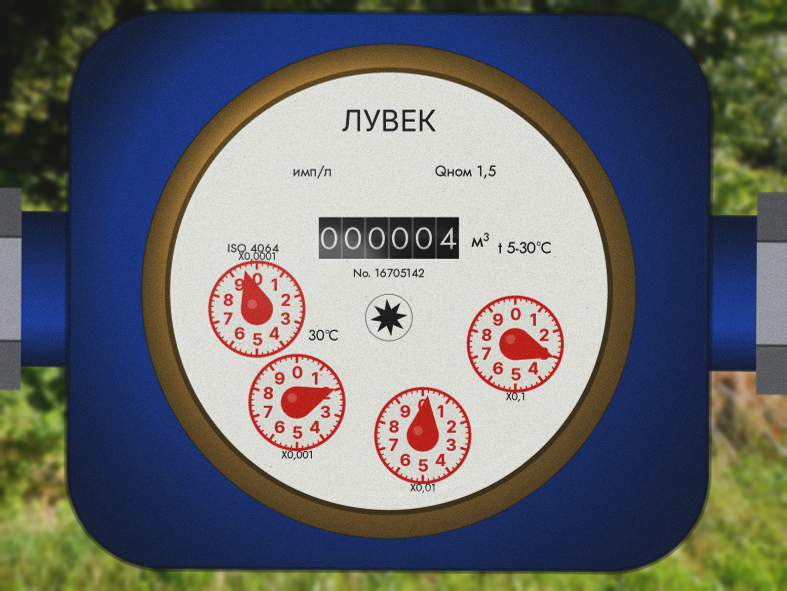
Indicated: 4.3019m³
